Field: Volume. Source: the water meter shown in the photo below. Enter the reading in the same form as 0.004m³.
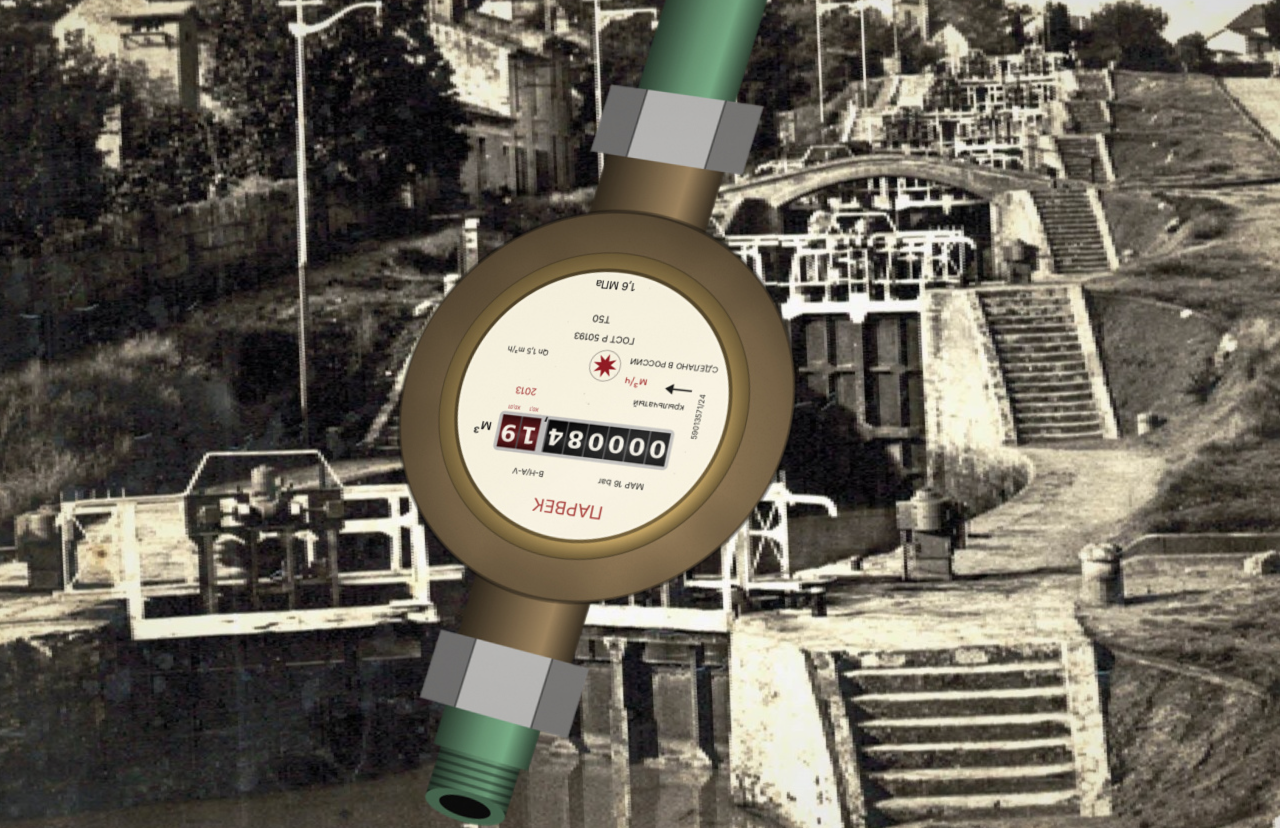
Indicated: 84.19m³
